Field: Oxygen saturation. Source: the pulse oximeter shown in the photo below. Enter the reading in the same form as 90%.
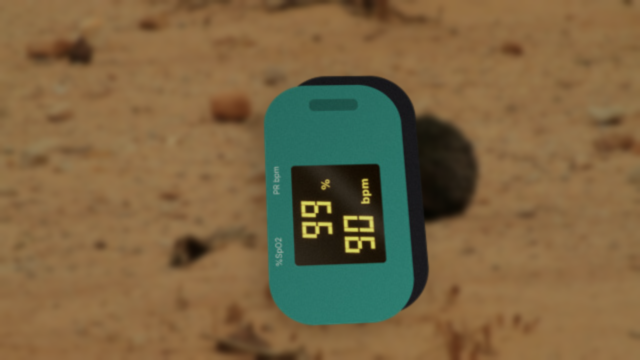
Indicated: 99%
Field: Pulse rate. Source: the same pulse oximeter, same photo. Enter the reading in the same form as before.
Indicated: 90bpm
